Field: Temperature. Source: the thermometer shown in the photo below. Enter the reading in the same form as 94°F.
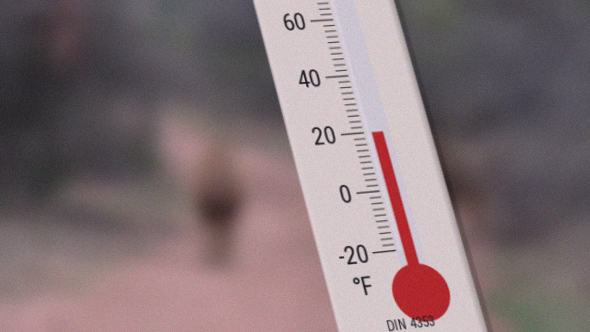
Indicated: 20°F
